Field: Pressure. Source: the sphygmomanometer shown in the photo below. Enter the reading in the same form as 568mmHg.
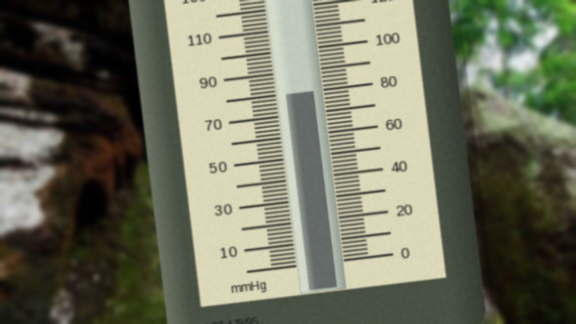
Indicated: 80mmHg
